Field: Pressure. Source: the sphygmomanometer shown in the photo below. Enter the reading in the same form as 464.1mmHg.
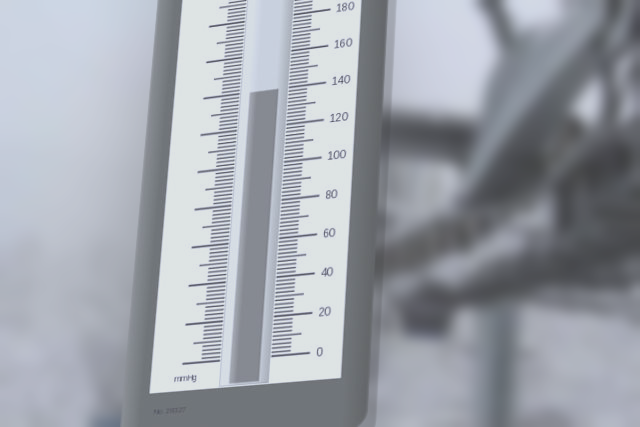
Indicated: 140mmHg
